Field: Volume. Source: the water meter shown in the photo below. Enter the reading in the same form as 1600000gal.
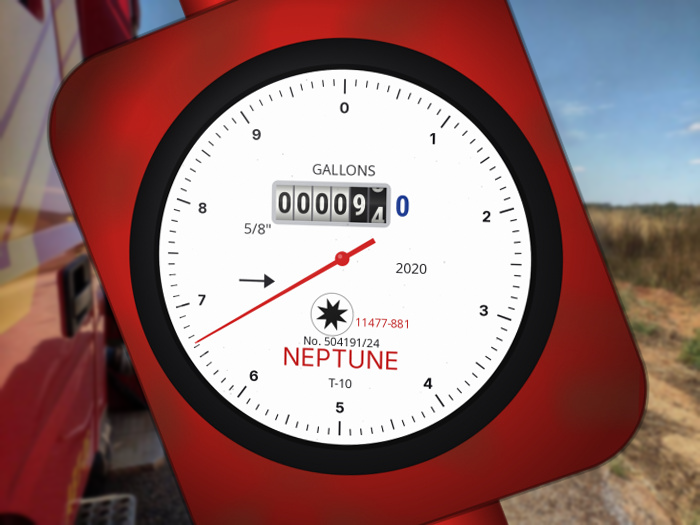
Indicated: 936.6gal
